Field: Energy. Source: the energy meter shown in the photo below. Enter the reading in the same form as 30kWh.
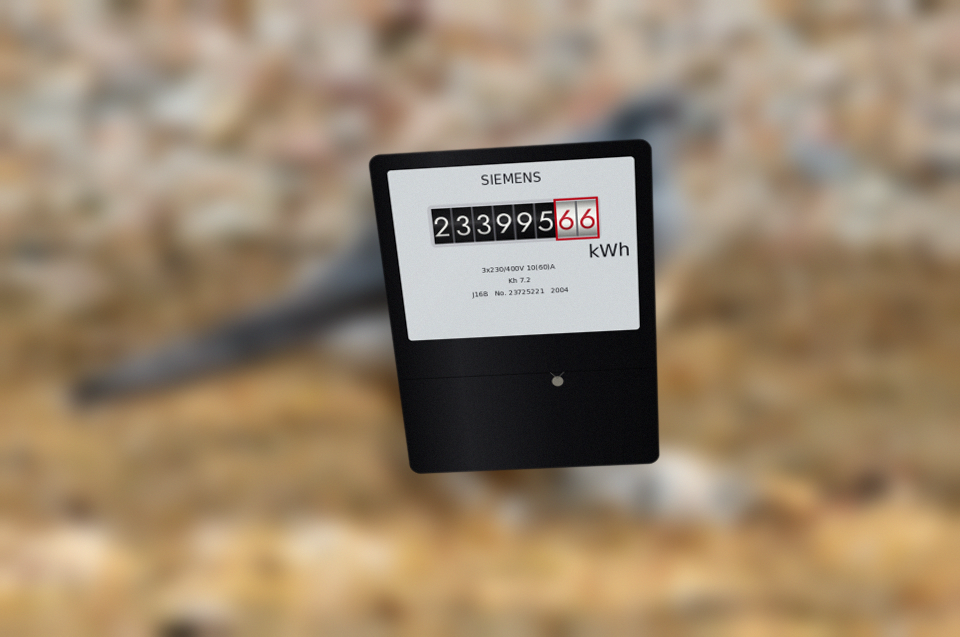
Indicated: 233995.66kWh
